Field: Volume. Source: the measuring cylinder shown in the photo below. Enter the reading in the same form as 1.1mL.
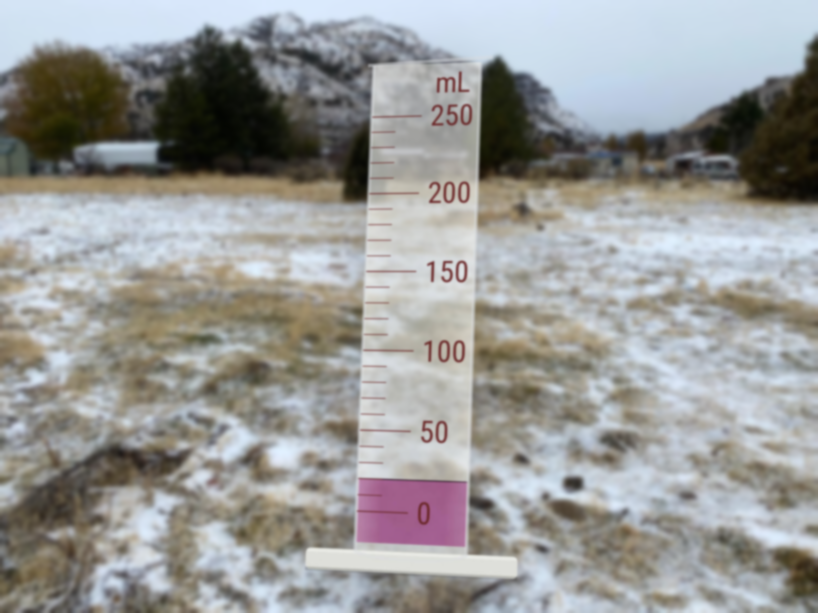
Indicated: 20mL
